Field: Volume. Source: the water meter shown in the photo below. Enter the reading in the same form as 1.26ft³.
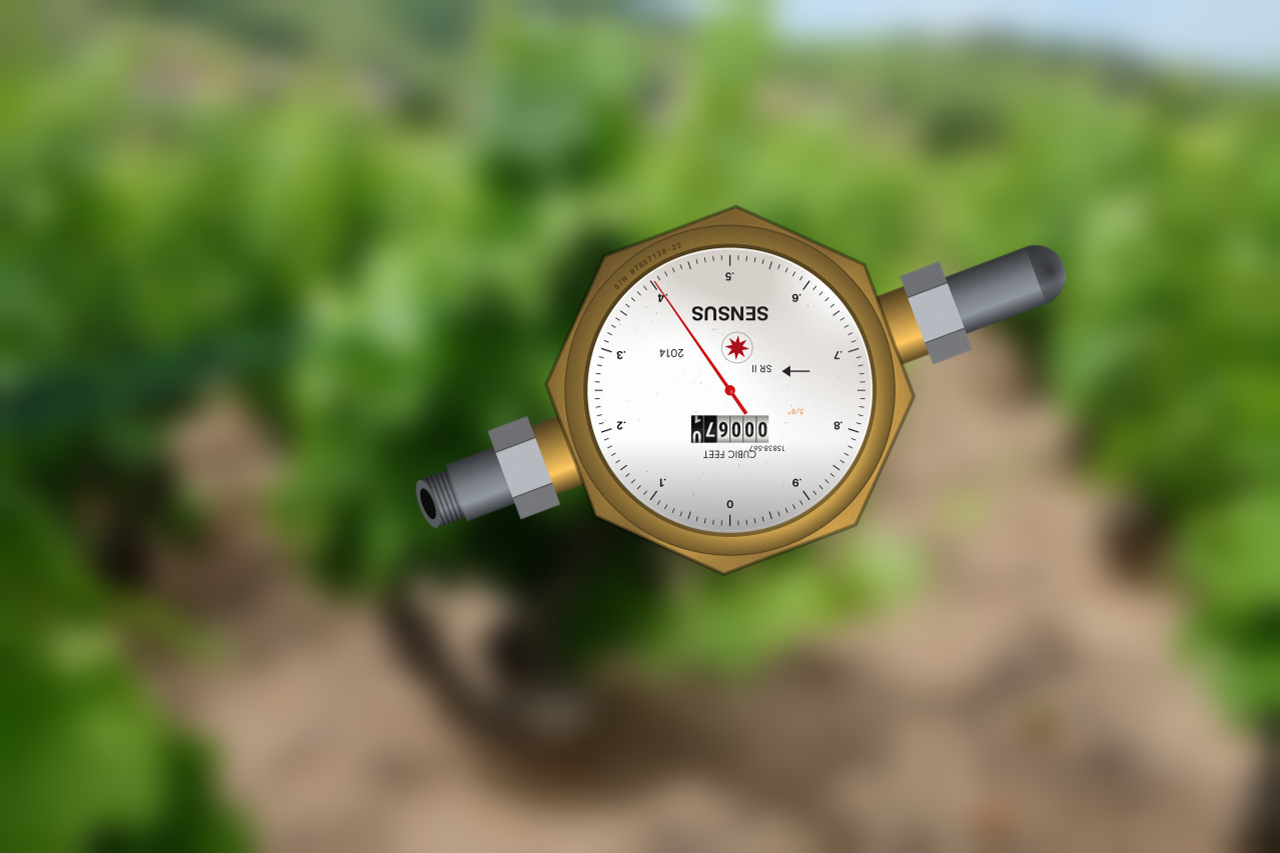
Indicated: 670.40ft³
